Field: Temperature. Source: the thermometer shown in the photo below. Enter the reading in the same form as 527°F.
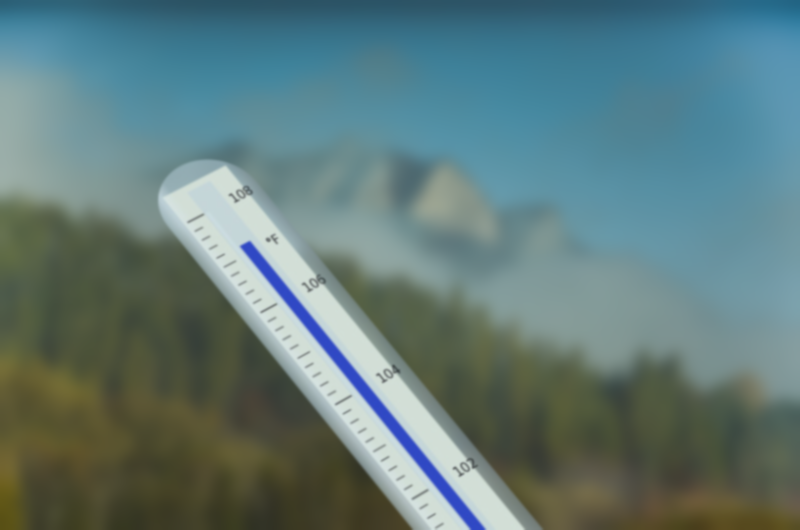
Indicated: 107.2°F
